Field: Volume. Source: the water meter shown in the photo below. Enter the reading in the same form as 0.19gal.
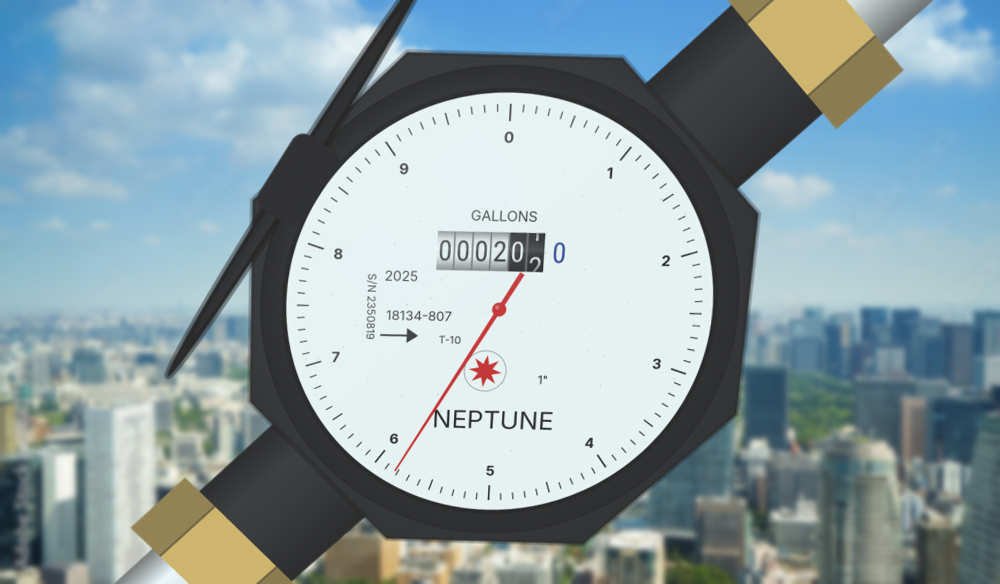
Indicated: 2015.8gal
